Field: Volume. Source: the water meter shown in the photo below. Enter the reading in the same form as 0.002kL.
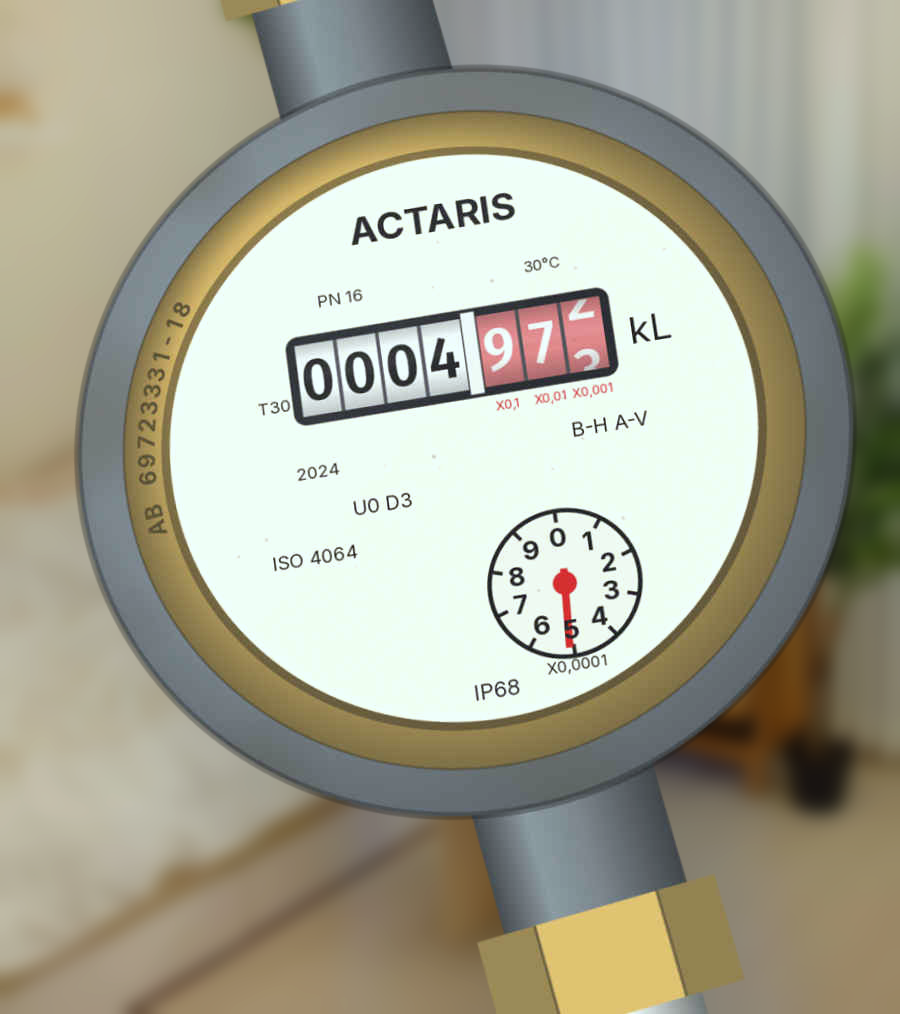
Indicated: 4.9725kL
